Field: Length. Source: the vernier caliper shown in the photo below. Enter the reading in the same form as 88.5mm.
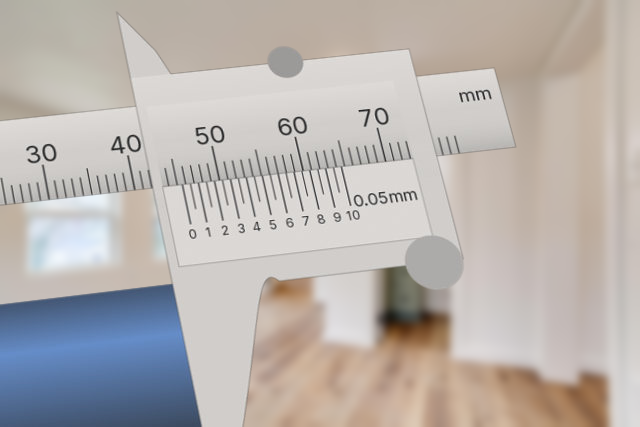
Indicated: 45.6mm
